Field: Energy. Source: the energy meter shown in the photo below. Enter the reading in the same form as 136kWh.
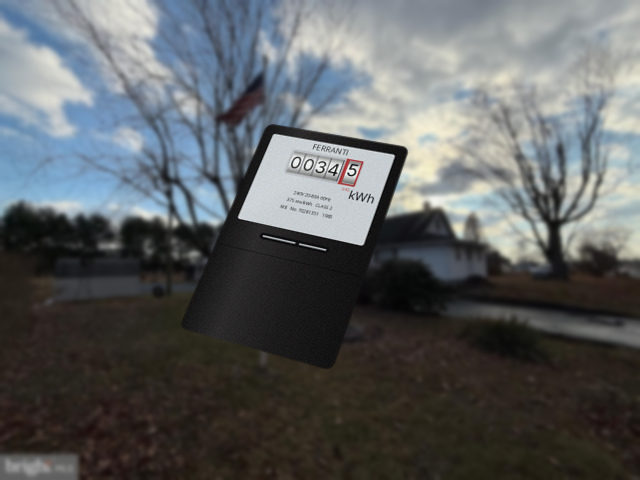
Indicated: 34.5kWh
